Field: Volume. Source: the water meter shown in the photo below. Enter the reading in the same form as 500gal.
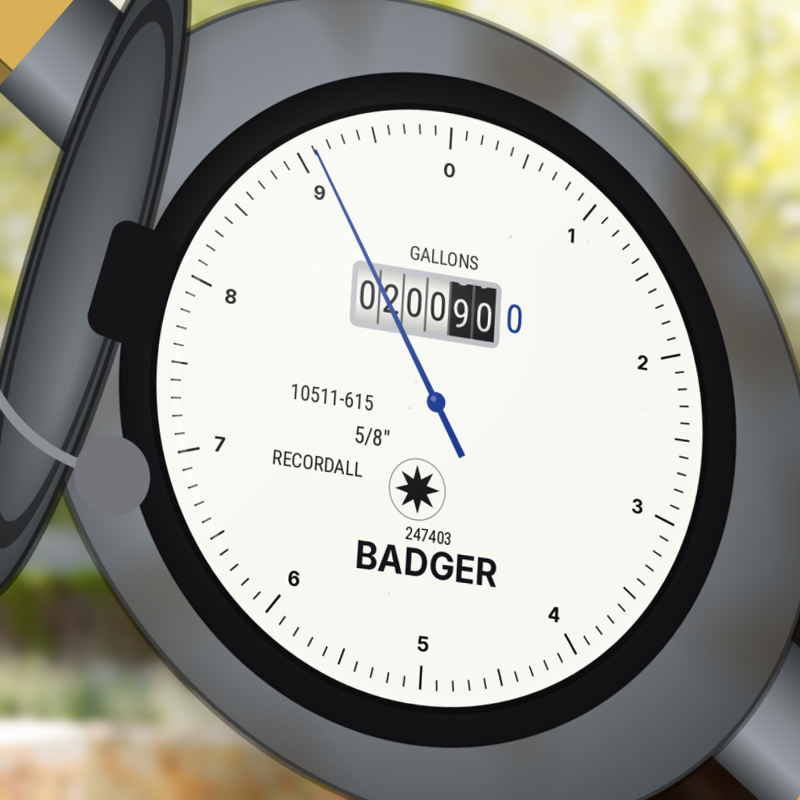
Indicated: 200899.1gal
